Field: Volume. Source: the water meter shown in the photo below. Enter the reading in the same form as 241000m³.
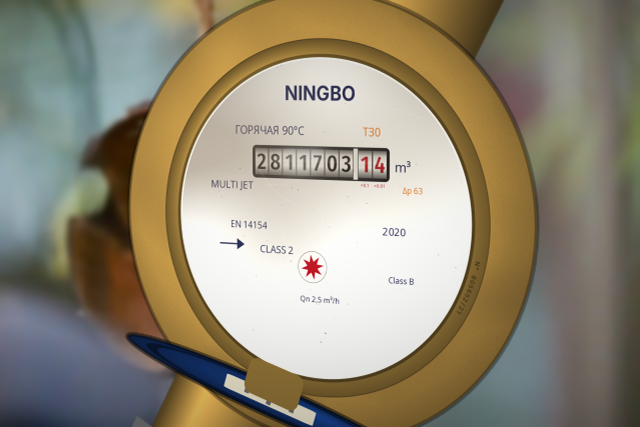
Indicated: 2811703.14m³
